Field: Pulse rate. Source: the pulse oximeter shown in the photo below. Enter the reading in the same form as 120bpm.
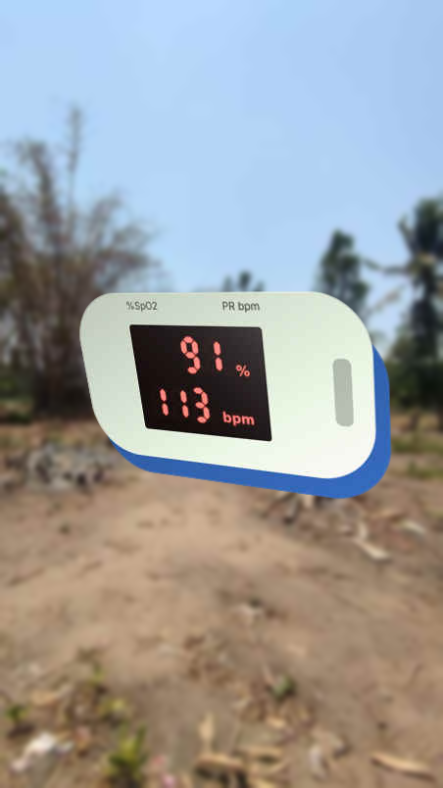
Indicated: 113bpm
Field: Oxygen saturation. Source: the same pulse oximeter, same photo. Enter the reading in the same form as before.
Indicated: 91%
